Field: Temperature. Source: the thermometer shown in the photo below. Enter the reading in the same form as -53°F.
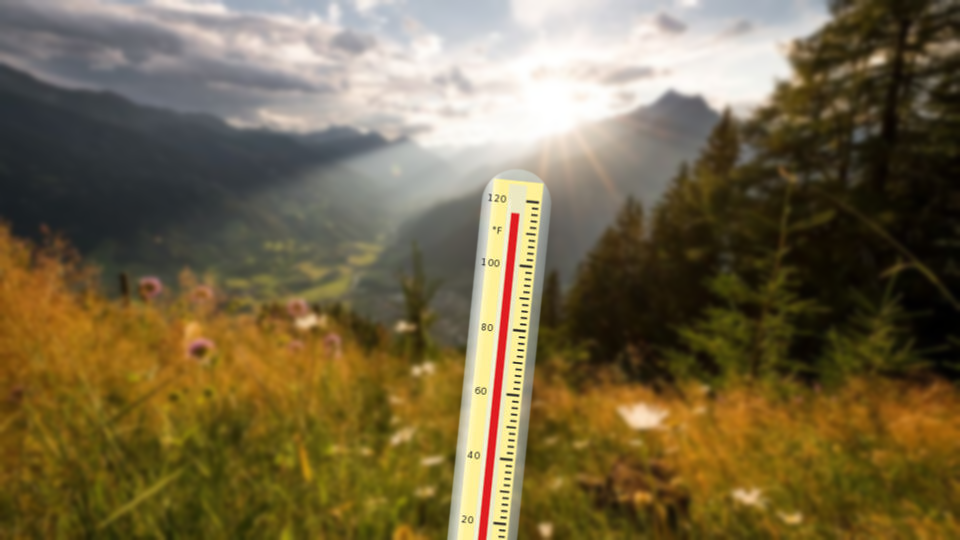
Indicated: 116°F
